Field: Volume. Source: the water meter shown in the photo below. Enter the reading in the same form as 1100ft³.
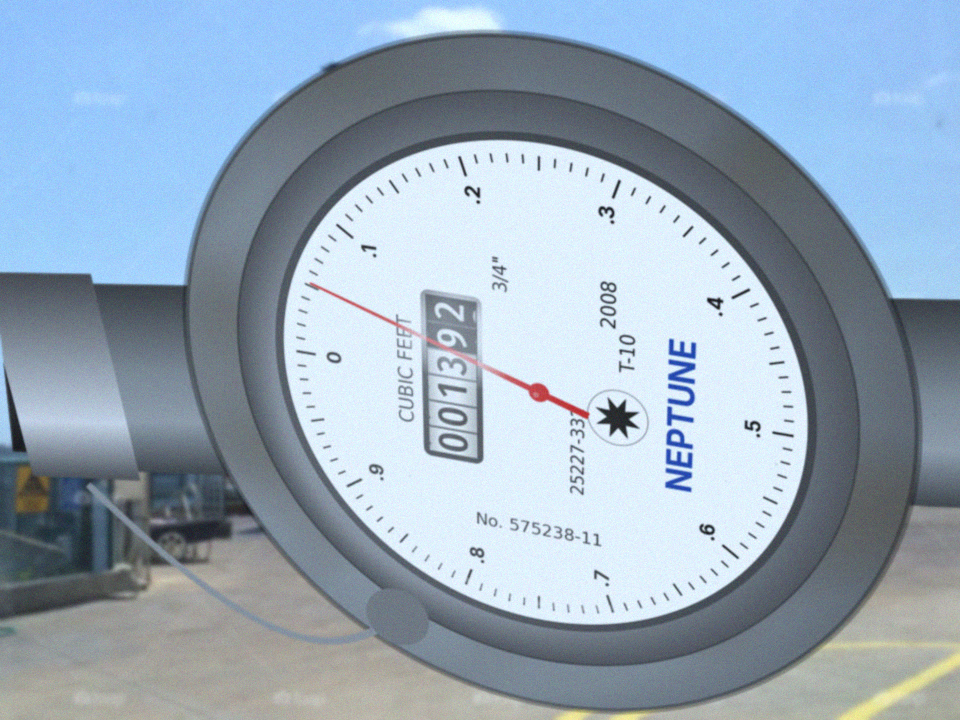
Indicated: 1392.05ft³
